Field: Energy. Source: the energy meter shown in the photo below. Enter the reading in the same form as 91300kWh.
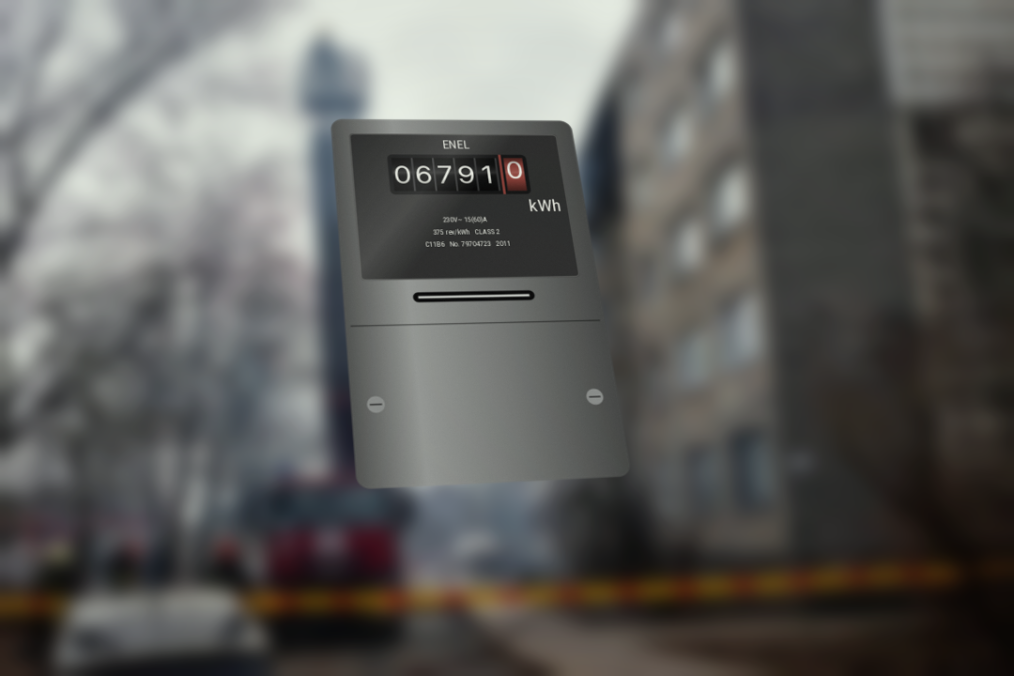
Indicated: 6791.0kWh
